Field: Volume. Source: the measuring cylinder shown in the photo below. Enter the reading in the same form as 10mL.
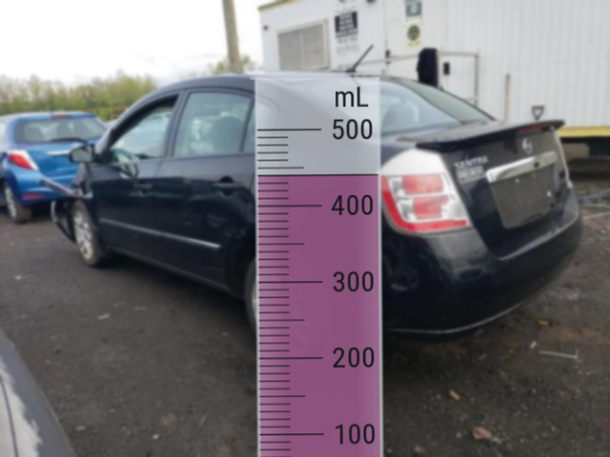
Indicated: 440mL
